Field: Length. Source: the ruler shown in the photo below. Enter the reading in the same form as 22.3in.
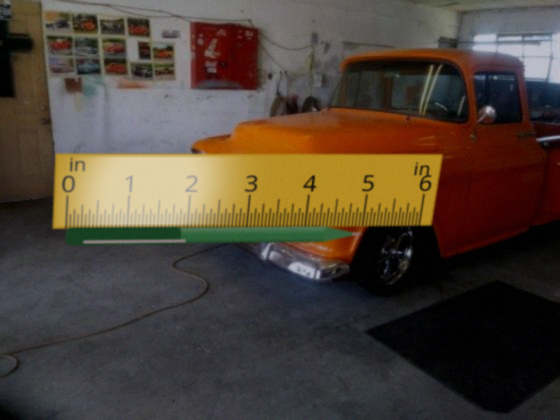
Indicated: 5in
